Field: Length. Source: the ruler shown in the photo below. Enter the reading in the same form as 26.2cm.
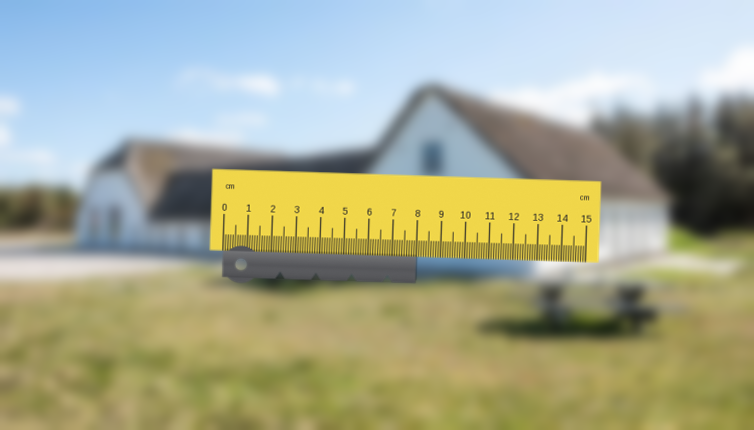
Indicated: 8cm
